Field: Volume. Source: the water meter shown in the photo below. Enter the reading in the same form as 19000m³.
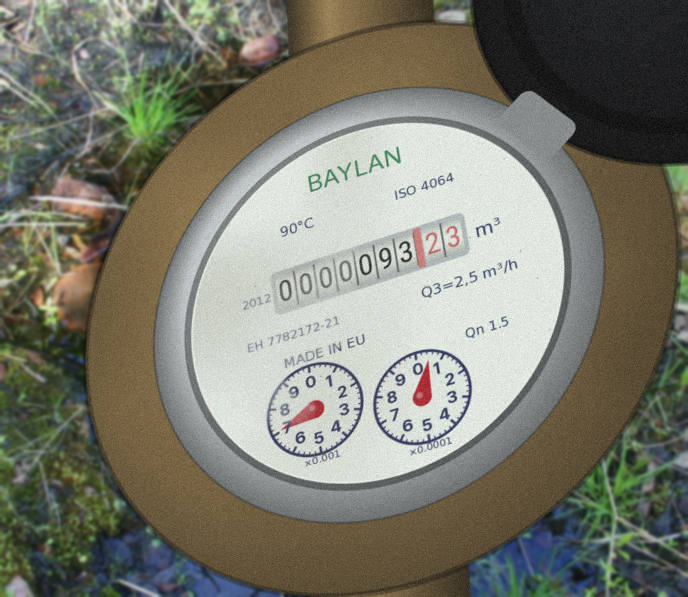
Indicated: 93.2370m³
